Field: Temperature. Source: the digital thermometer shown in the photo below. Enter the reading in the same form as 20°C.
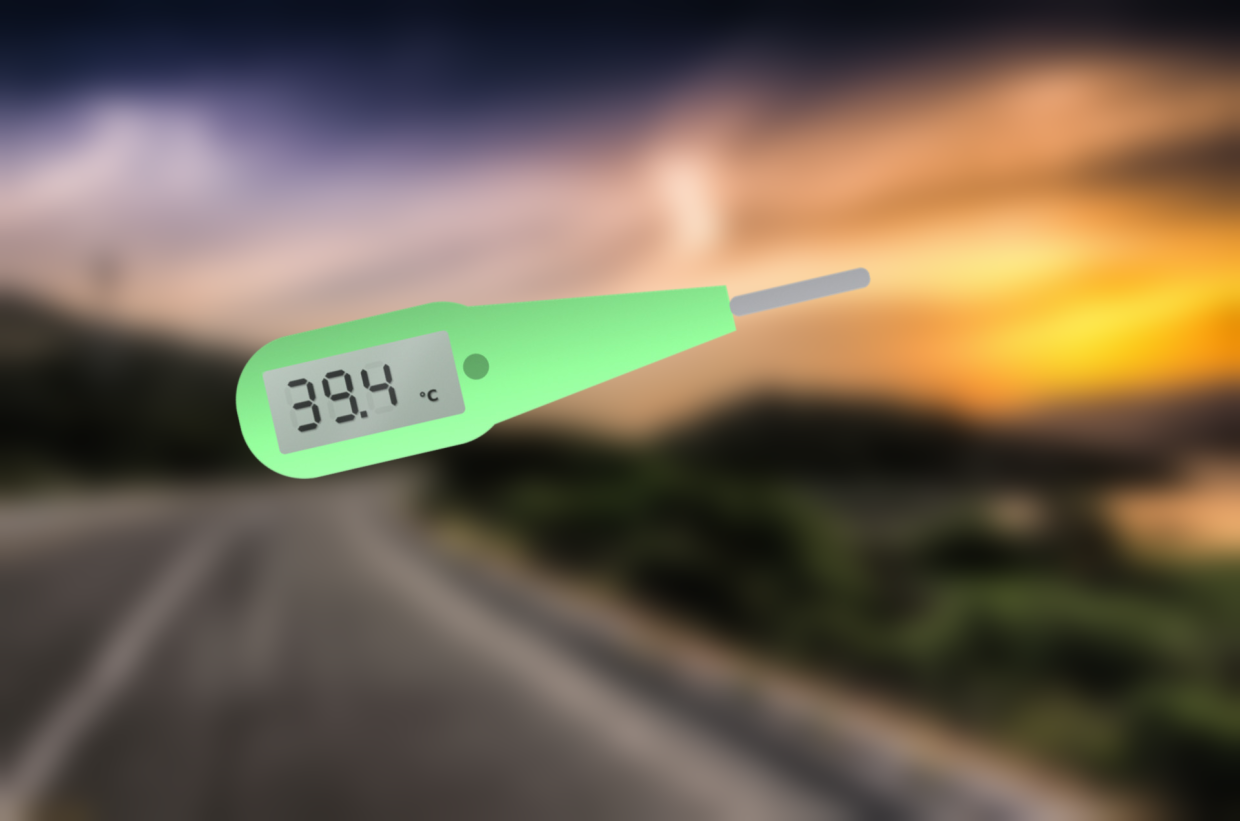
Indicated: 39.4°C
